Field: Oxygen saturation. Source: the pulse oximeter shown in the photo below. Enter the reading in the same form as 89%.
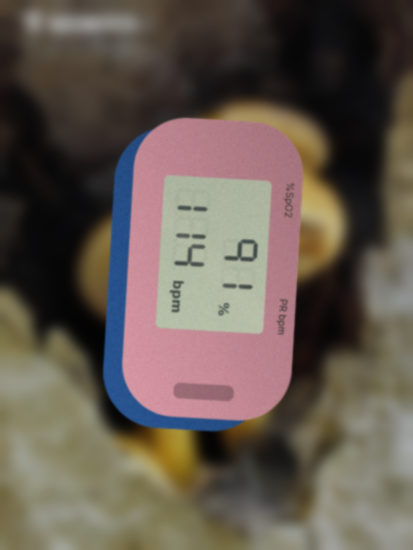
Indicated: 91%
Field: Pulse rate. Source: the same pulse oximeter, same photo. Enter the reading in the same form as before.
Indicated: 114bpm
